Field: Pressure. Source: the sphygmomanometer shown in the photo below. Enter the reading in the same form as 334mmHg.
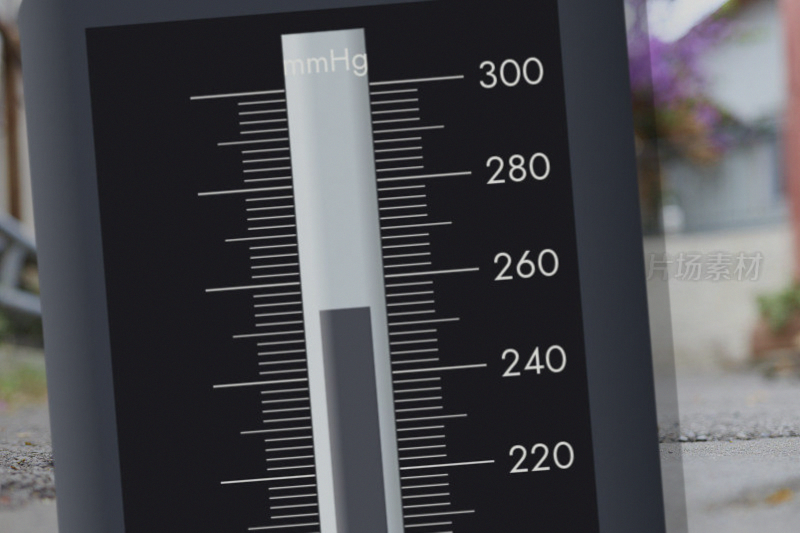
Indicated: 254mmHg
